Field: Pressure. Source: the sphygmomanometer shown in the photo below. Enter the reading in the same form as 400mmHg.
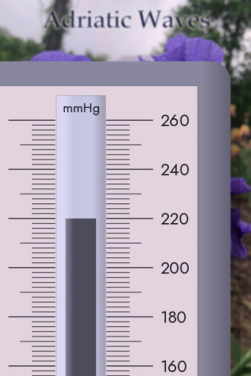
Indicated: 220mmHg
